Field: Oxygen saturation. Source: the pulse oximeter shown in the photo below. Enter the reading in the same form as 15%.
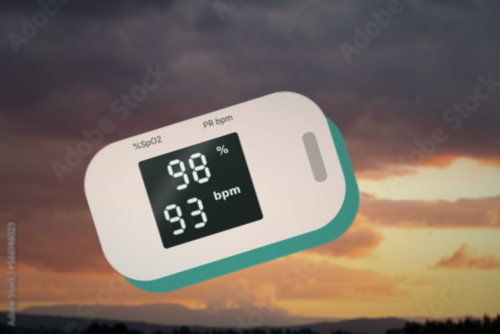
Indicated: 98%
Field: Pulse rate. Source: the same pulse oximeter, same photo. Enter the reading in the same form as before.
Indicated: 93bpm
